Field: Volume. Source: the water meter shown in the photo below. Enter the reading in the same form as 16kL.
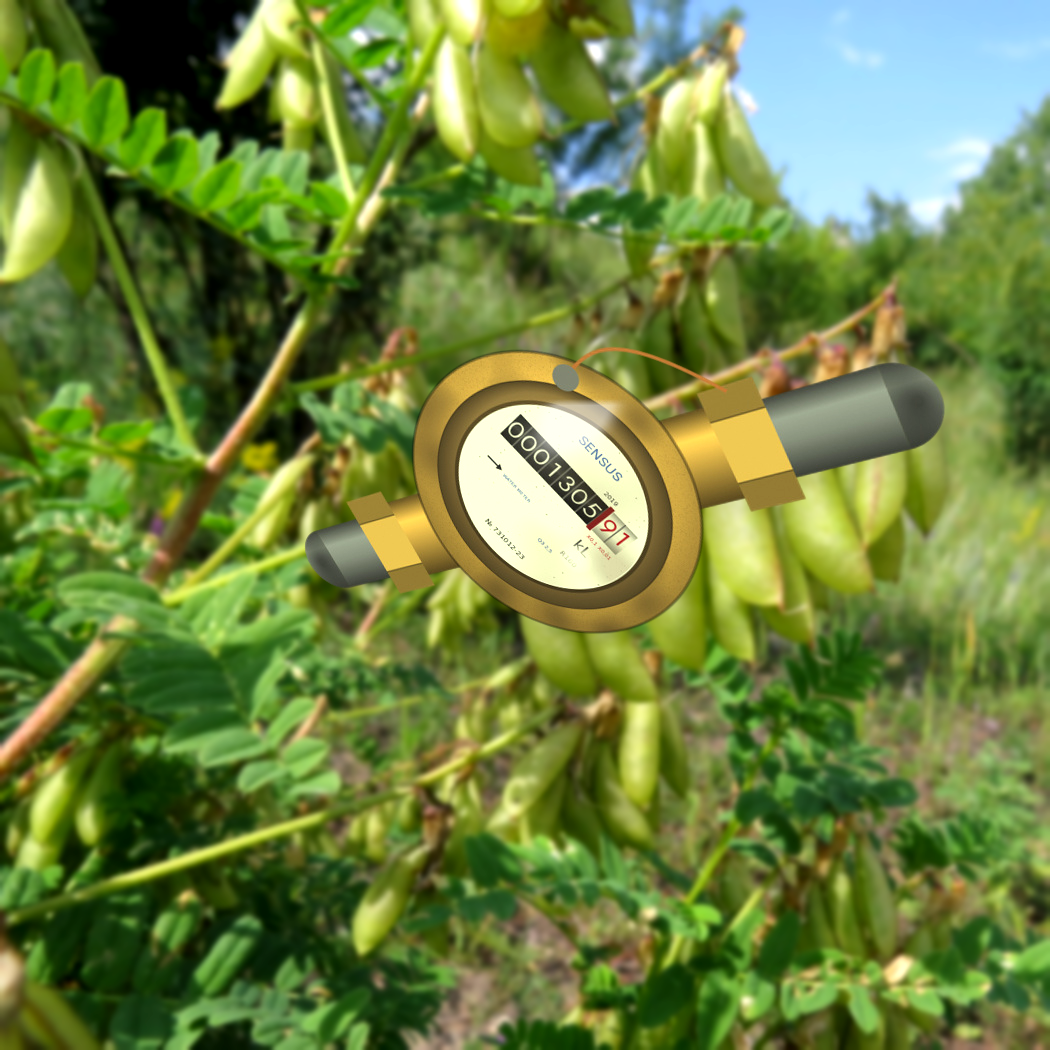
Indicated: 1305.91kL
